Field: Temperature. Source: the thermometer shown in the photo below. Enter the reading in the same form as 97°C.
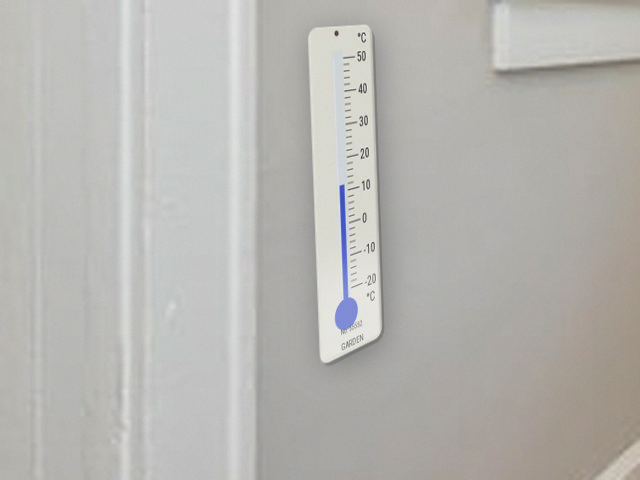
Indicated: 12°C
